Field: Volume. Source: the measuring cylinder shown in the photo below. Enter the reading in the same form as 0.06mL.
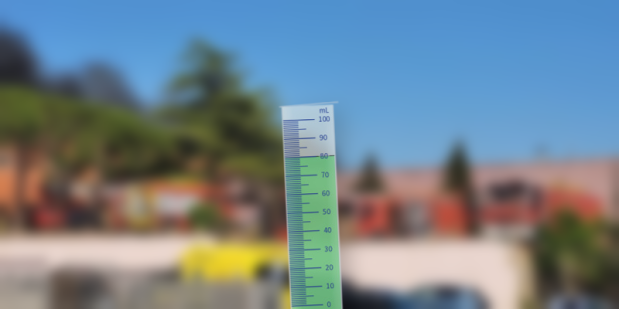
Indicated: 80mL
